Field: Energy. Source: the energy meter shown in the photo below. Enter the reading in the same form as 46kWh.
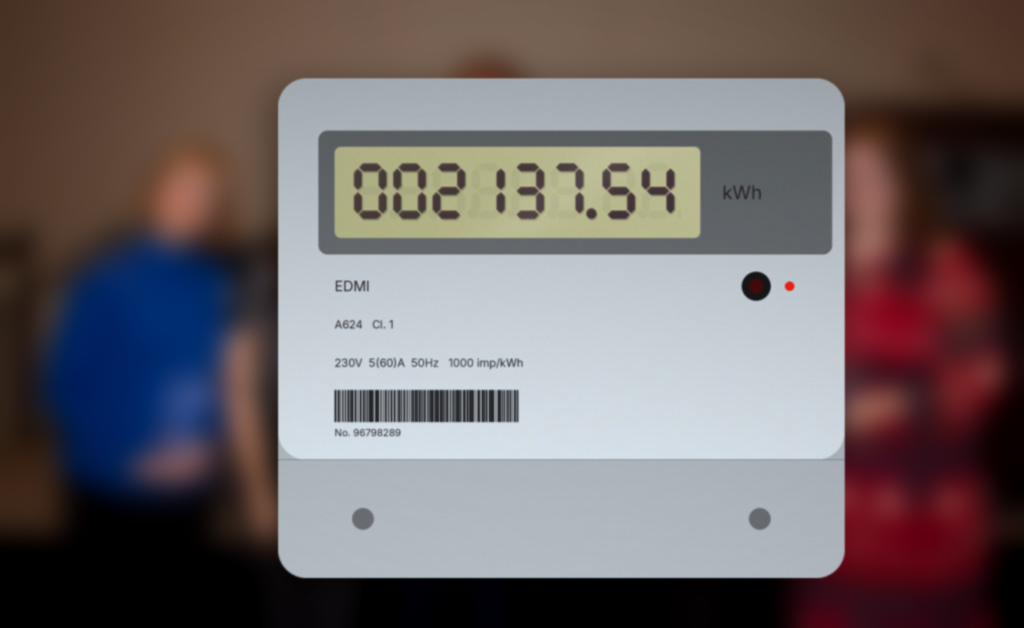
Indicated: 2137.54kWh
